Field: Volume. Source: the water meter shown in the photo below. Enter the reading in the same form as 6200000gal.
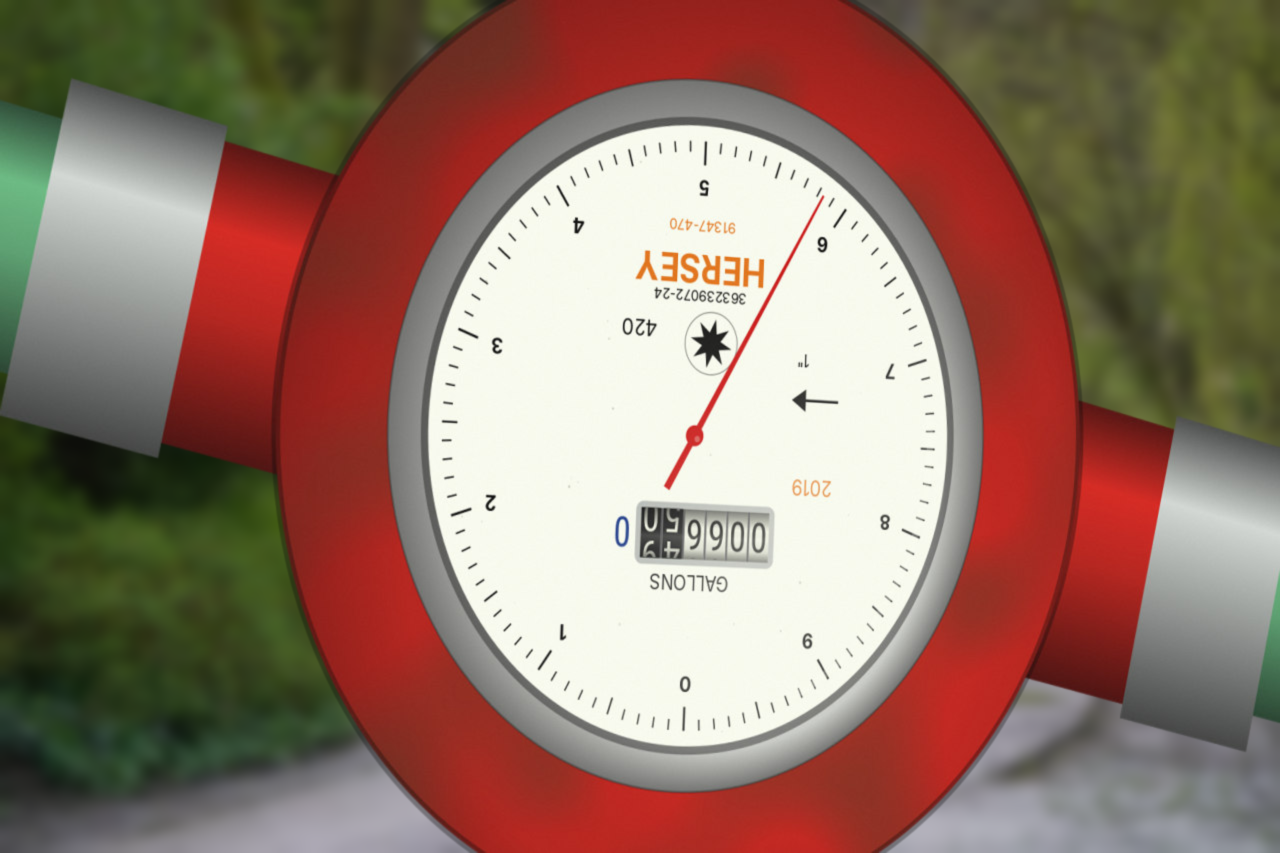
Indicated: 66495.8gal
